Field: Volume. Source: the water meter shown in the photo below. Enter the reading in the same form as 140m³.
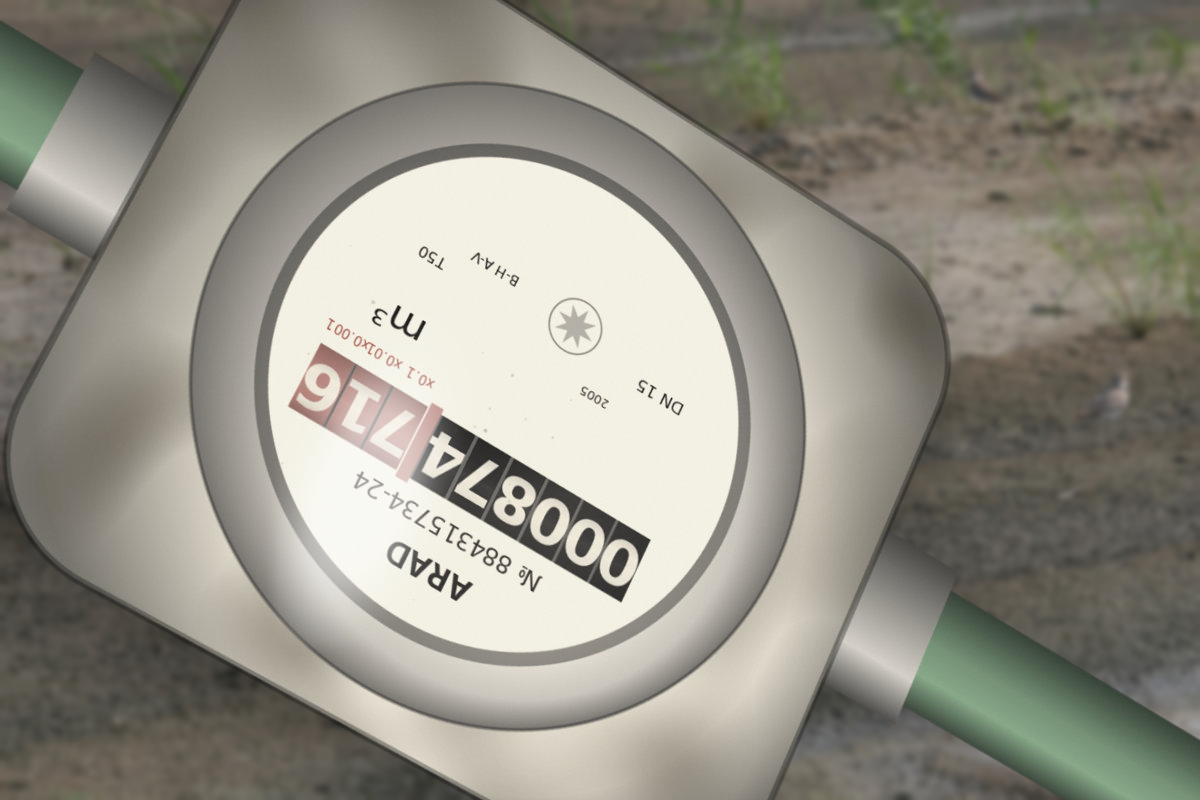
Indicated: 874.716m³
